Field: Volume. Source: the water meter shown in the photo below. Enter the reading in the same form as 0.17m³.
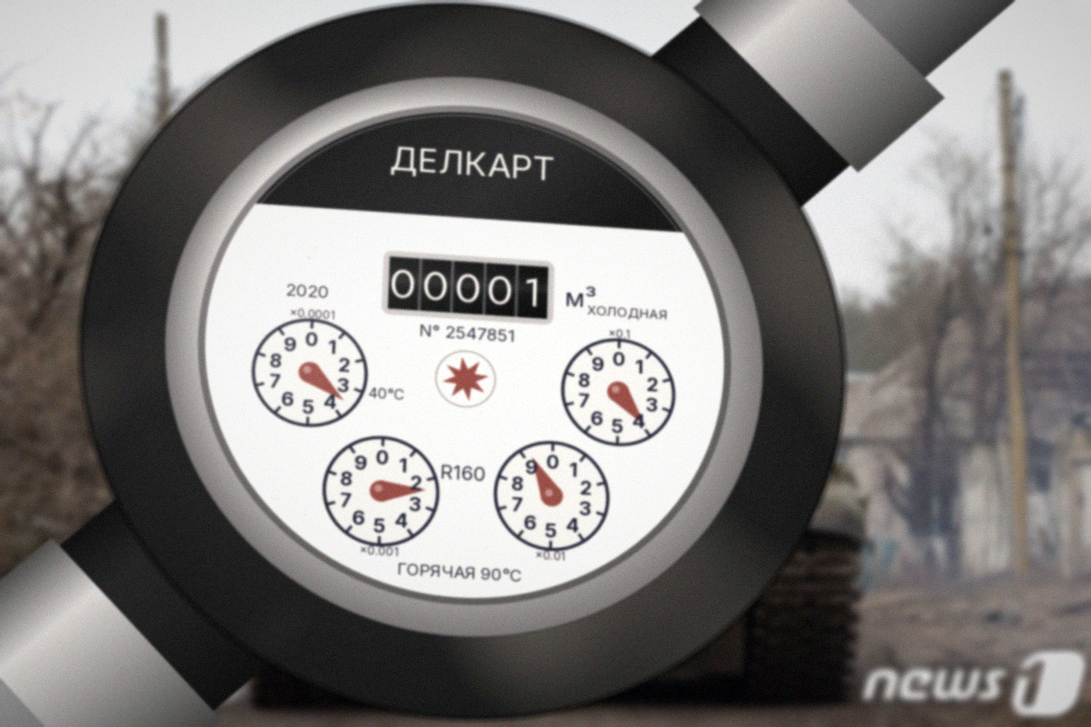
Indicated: 1.3923m³
